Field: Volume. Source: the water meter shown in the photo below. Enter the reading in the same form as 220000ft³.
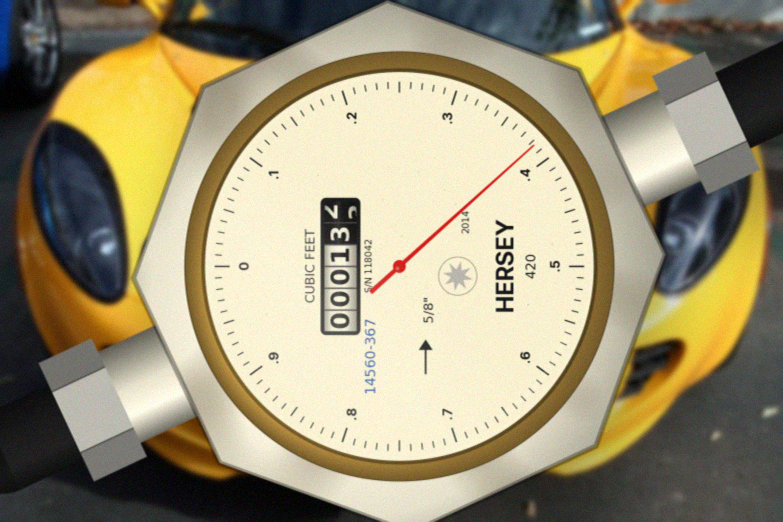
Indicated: 132.38ft³
